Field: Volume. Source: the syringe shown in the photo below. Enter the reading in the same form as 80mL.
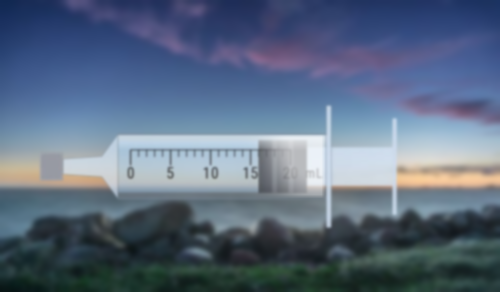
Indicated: 16mL
